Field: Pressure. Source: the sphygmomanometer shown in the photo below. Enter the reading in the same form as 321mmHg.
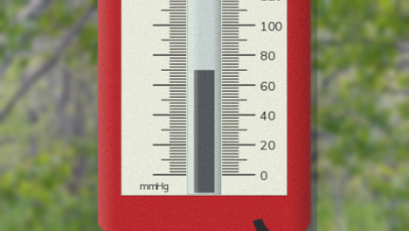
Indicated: 70mmHg
